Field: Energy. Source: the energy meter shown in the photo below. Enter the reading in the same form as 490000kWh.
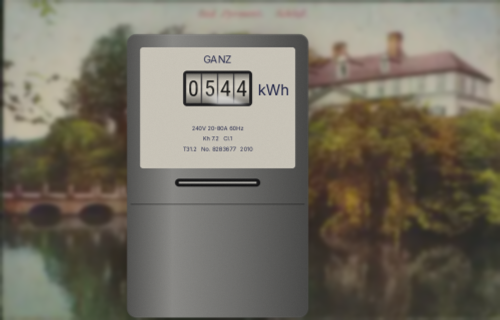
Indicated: 544kWh
